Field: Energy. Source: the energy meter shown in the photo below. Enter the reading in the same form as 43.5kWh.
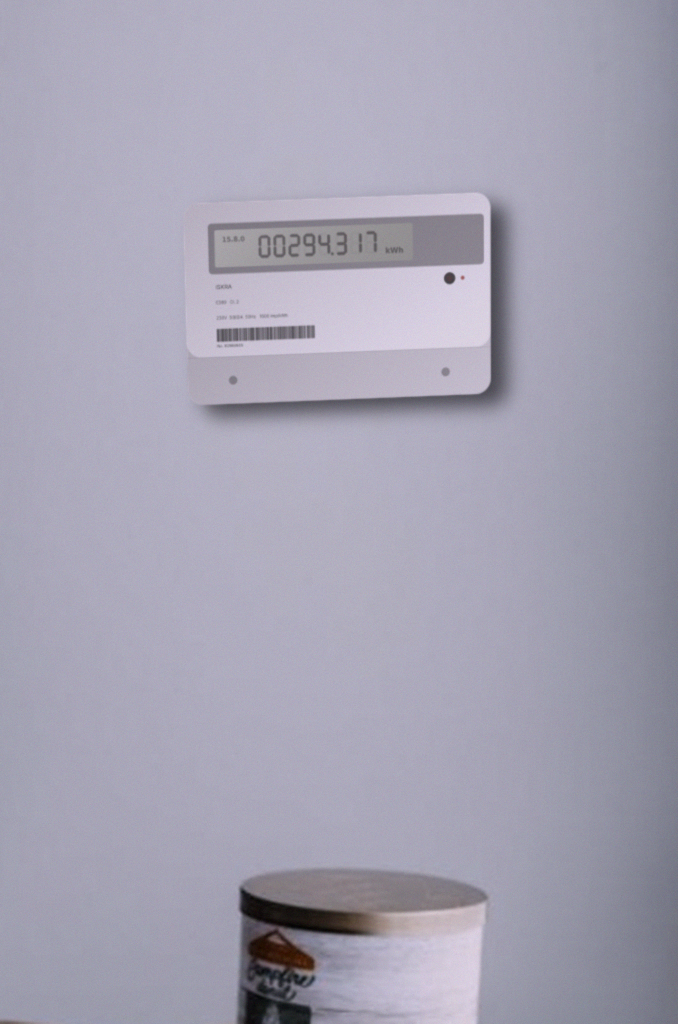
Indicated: 294.317kWh
